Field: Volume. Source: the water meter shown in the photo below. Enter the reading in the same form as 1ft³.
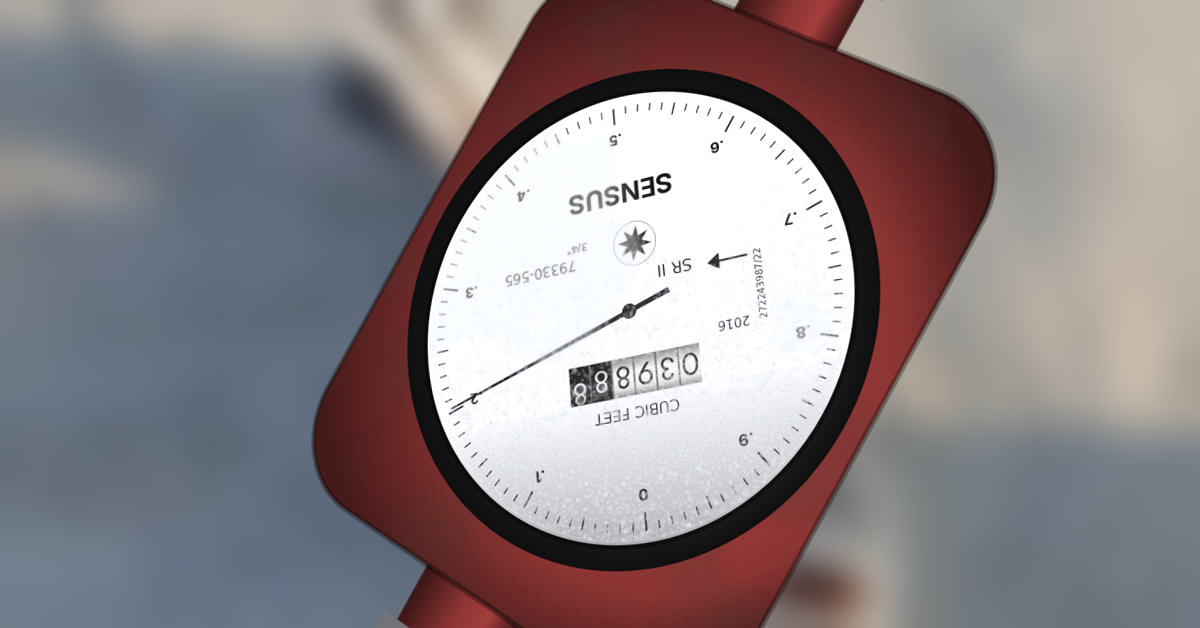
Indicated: 39888.20ft³
